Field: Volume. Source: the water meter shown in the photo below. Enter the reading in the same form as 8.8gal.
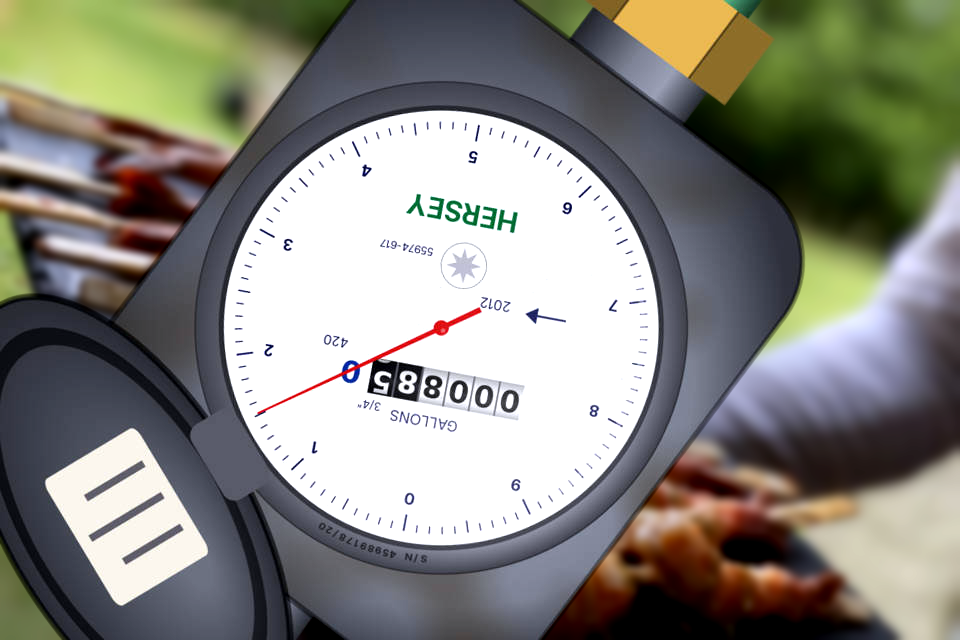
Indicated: 8851.5gal
